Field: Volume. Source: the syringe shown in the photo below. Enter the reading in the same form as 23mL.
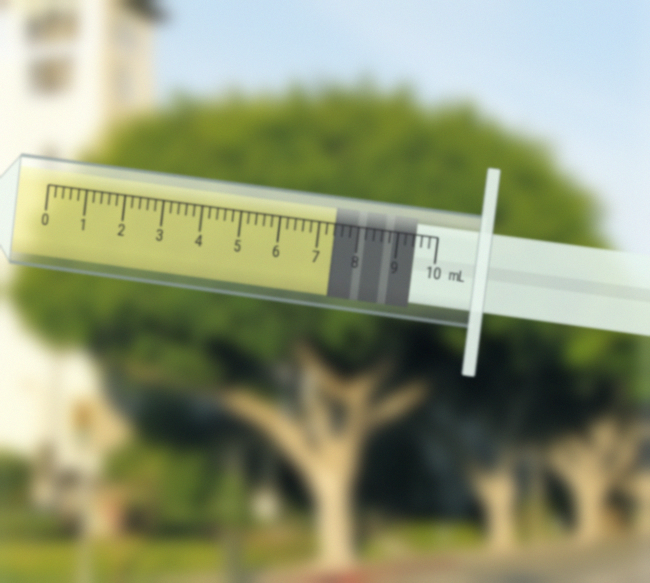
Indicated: 7.4mL
